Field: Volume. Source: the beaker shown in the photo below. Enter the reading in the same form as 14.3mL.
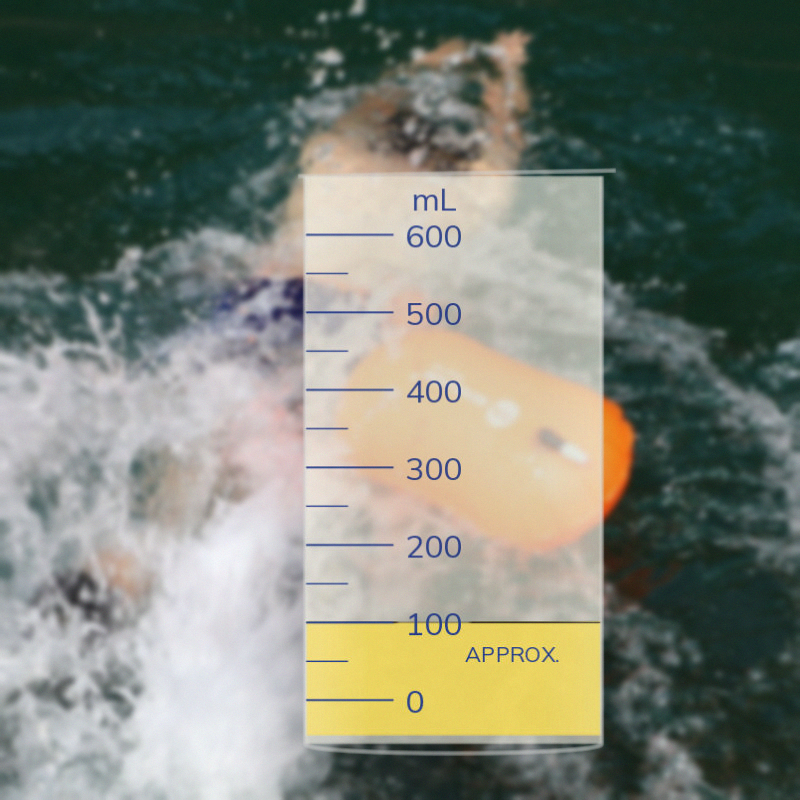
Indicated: 100mL
